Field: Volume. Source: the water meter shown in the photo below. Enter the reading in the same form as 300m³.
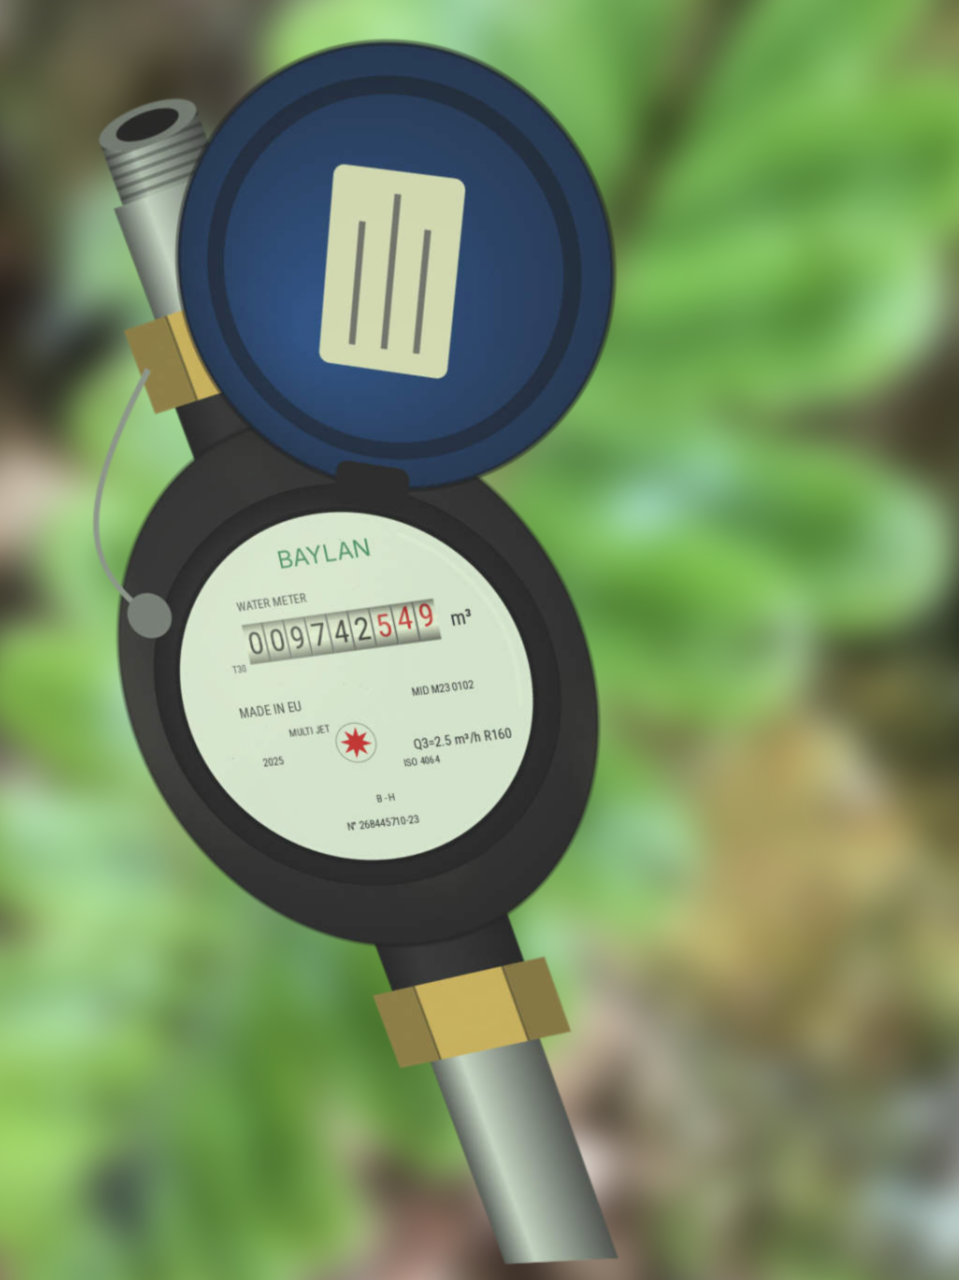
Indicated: 9742.549m³
